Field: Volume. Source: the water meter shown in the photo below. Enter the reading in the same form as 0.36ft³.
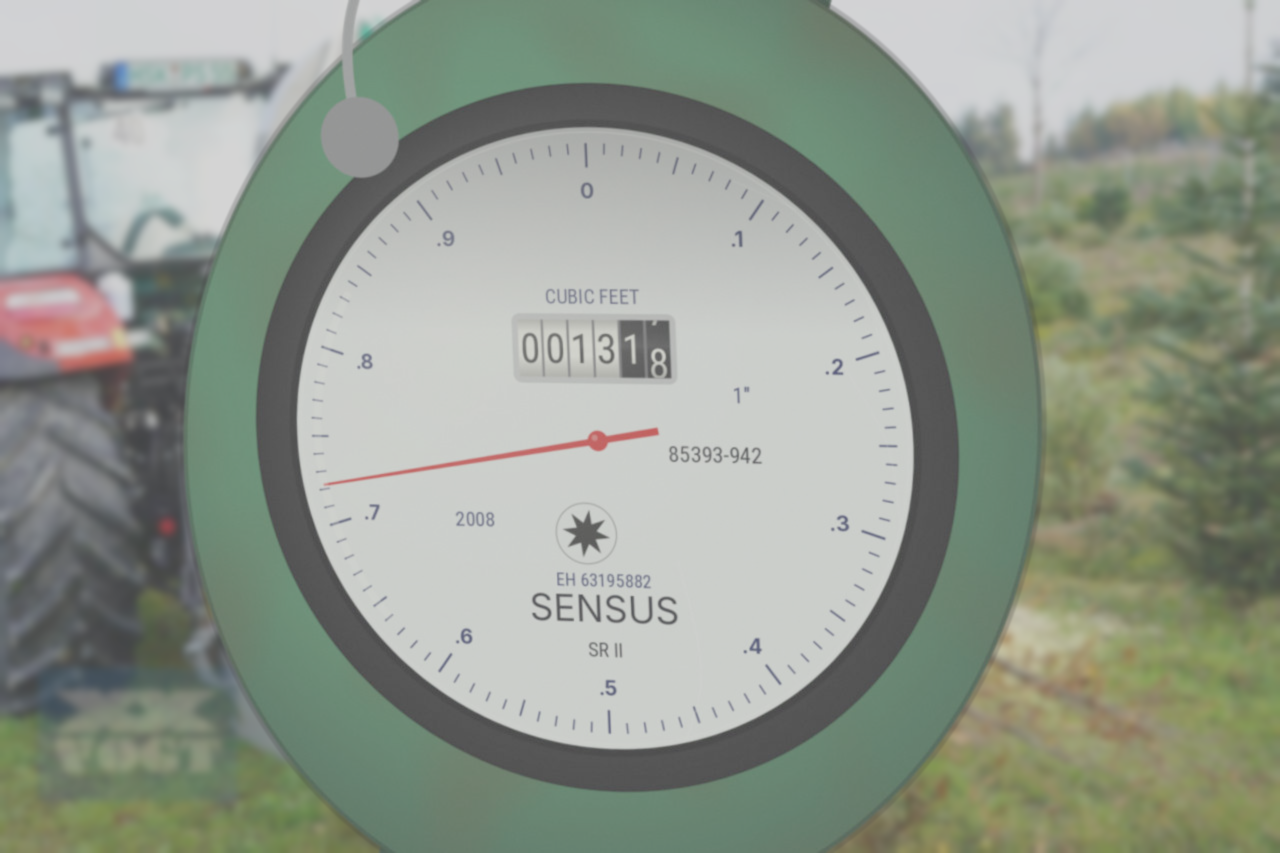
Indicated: 1317.72ft³
